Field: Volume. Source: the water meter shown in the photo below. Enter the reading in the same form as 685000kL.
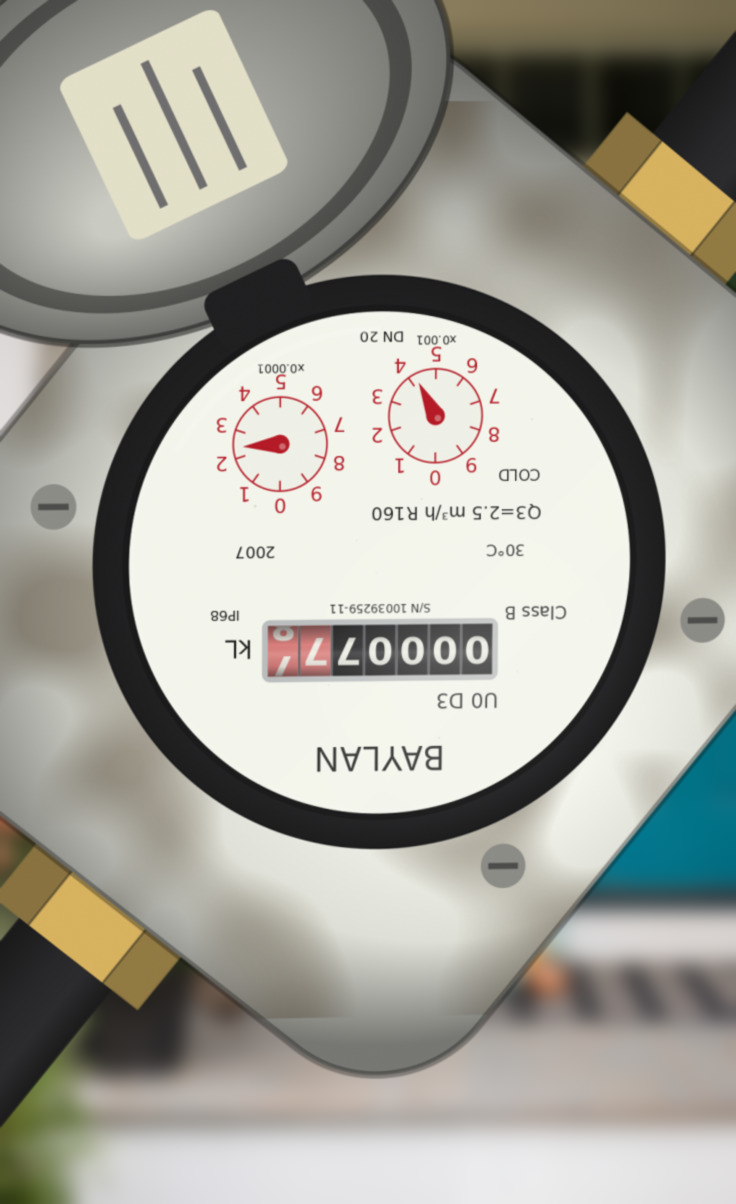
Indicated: 7.7742kL
